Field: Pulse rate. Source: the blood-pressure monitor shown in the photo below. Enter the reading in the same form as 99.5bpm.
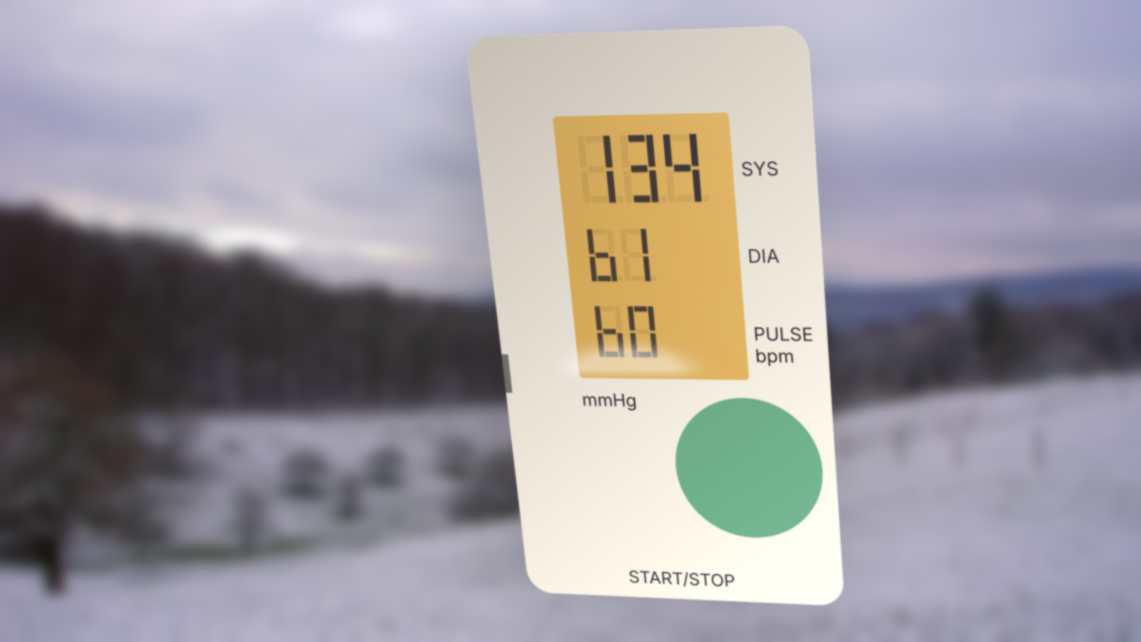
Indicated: 60bpm
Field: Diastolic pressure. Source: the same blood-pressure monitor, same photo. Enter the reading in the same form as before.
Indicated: 61mmHg
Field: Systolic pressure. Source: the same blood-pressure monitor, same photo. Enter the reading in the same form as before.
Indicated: 134mmHg
